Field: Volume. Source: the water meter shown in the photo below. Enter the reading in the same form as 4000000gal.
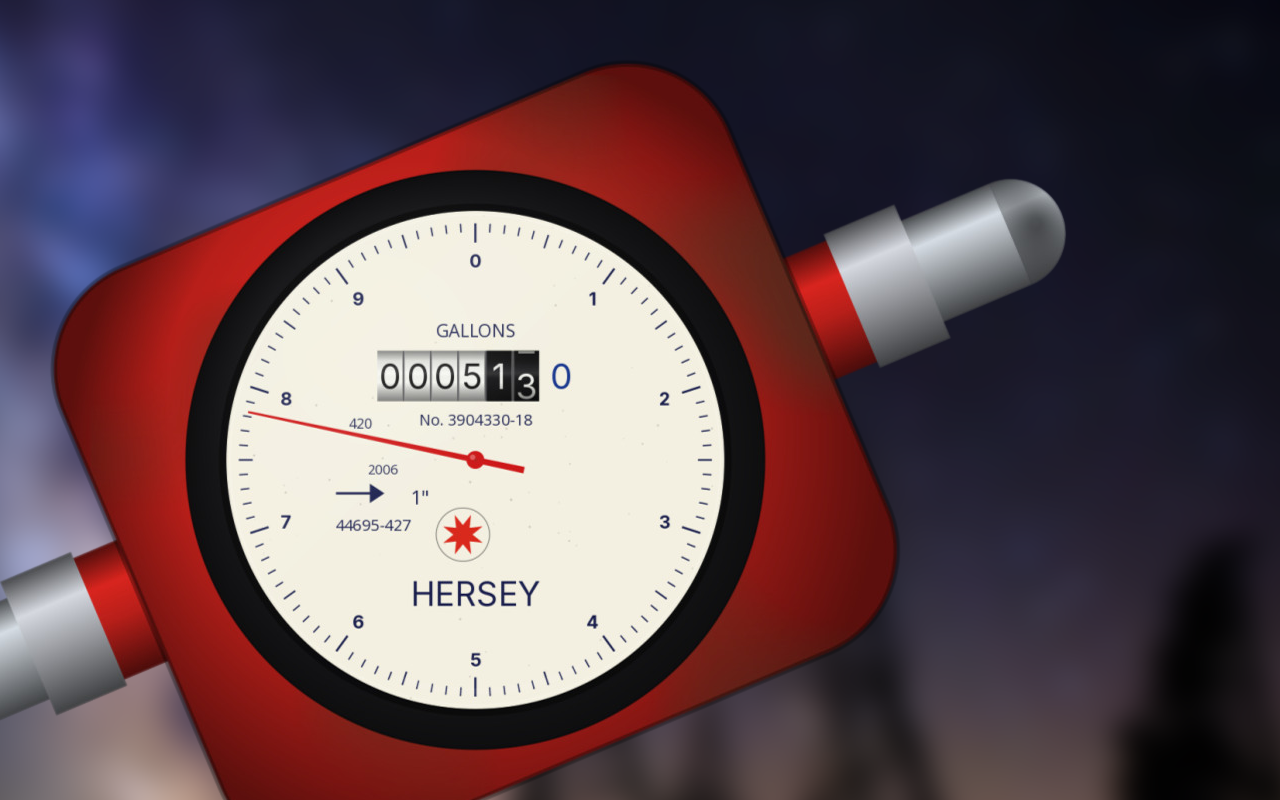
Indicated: 5127.8gal
